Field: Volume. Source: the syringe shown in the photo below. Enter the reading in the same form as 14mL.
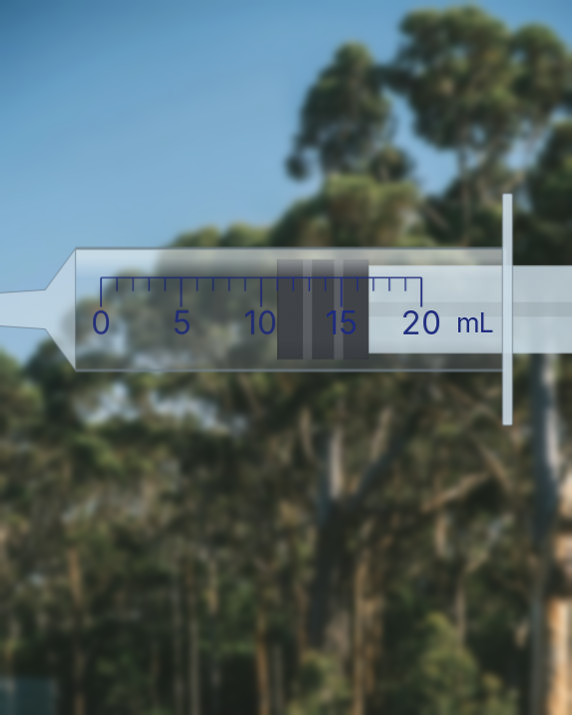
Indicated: 11mL
